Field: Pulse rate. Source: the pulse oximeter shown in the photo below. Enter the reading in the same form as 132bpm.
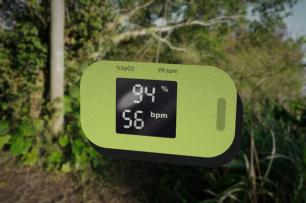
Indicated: 56bpm
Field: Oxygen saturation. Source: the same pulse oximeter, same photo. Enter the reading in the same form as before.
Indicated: 94%
